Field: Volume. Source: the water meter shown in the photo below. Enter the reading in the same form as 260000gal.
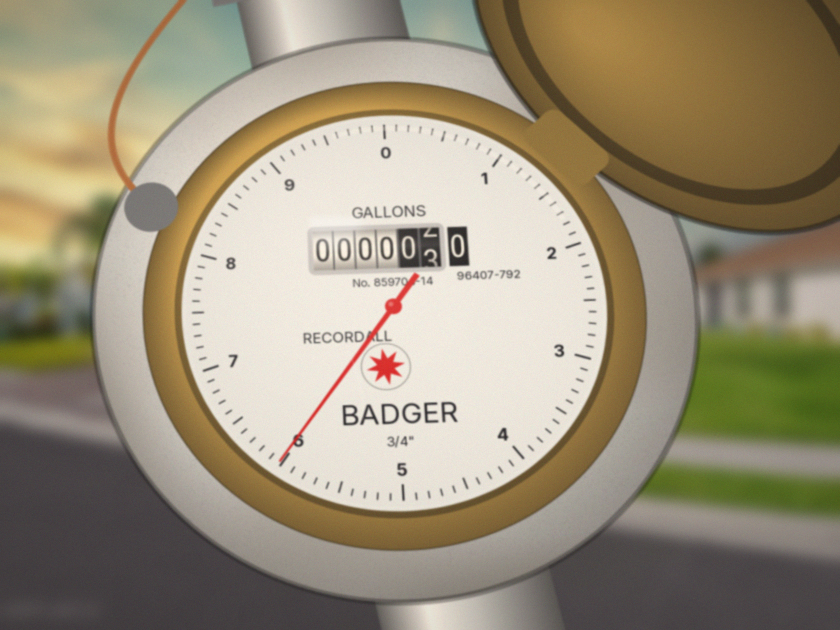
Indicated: 26.0gal
